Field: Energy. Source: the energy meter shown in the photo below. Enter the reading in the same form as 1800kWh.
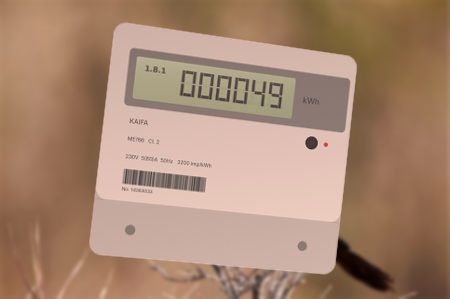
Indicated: 49kWh
